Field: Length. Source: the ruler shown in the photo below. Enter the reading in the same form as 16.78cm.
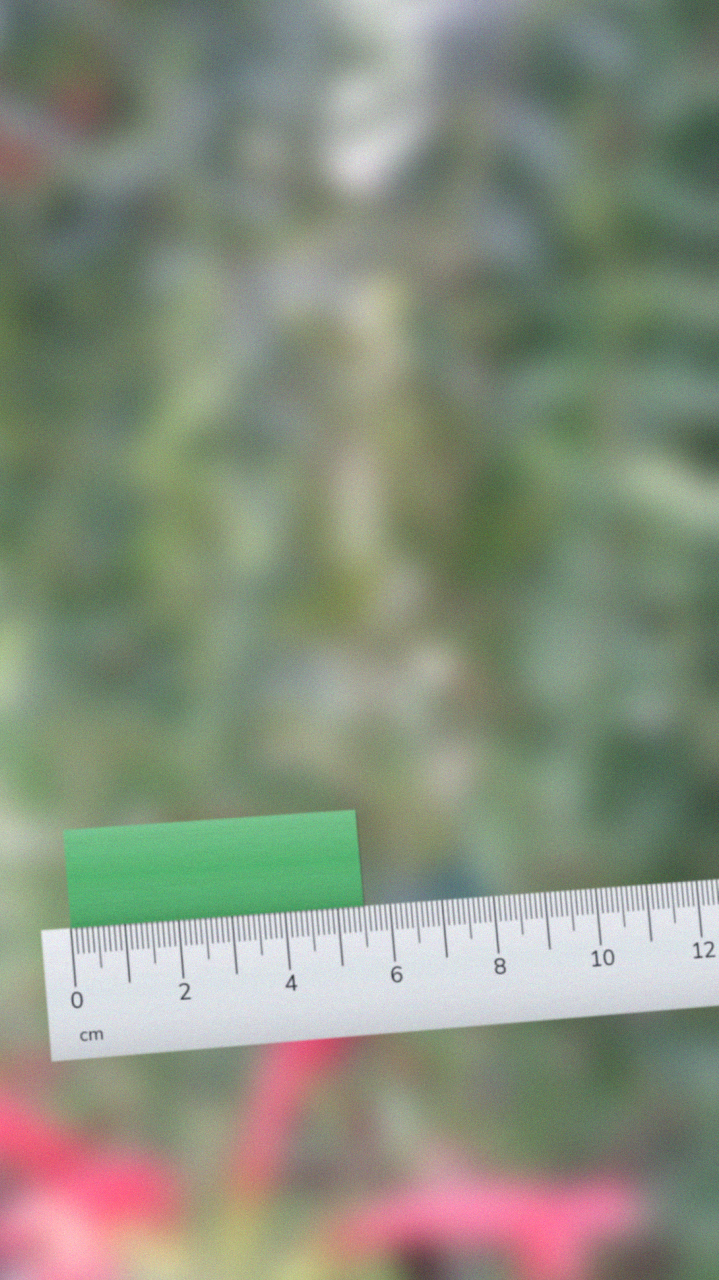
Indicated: 5.5cm
